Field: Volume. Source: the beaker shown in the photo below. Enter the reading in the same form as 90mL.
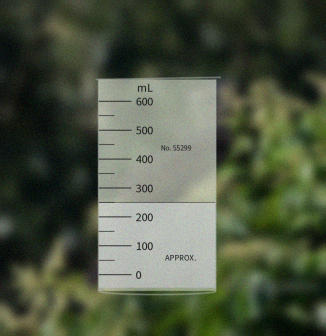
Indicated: 250mL
